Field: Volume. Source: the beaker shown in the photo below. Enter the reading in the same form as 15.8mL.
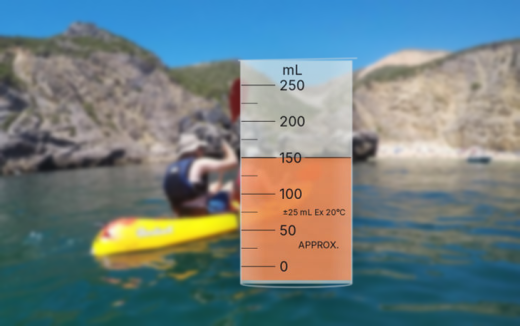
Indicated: 150mL
